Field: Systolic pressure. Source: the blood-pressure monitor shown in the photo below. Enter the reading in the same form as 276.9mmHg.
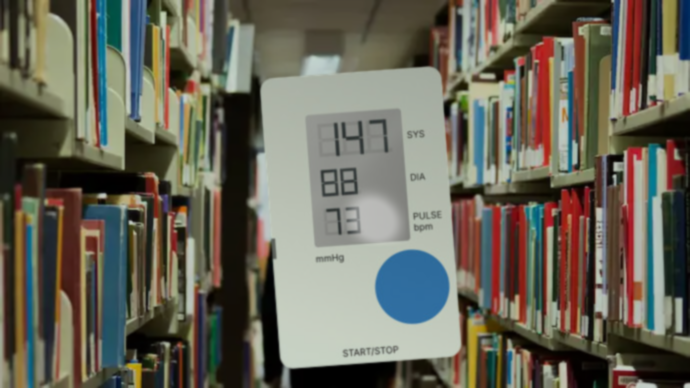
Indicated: 147mmHg
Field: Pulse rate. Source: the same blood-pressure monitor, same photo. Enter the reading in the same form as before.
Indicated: 73bpm
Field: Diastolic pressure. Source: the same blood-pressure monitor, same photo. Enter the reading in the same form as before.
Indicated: 88mmHg
